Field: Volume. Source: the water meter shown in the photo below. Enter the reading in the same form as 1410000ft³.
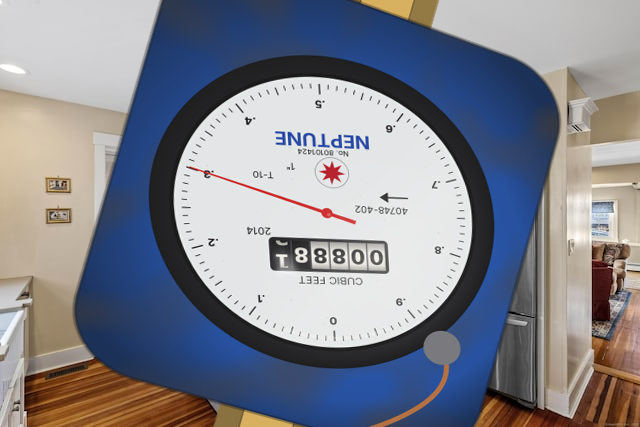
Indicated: 8881.30ft³
